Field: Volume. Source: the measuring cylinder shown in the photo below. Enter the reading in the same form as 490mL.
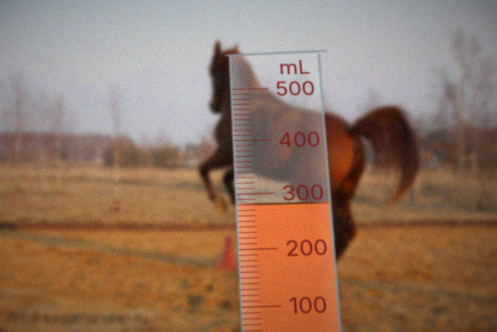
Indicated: 280mL
